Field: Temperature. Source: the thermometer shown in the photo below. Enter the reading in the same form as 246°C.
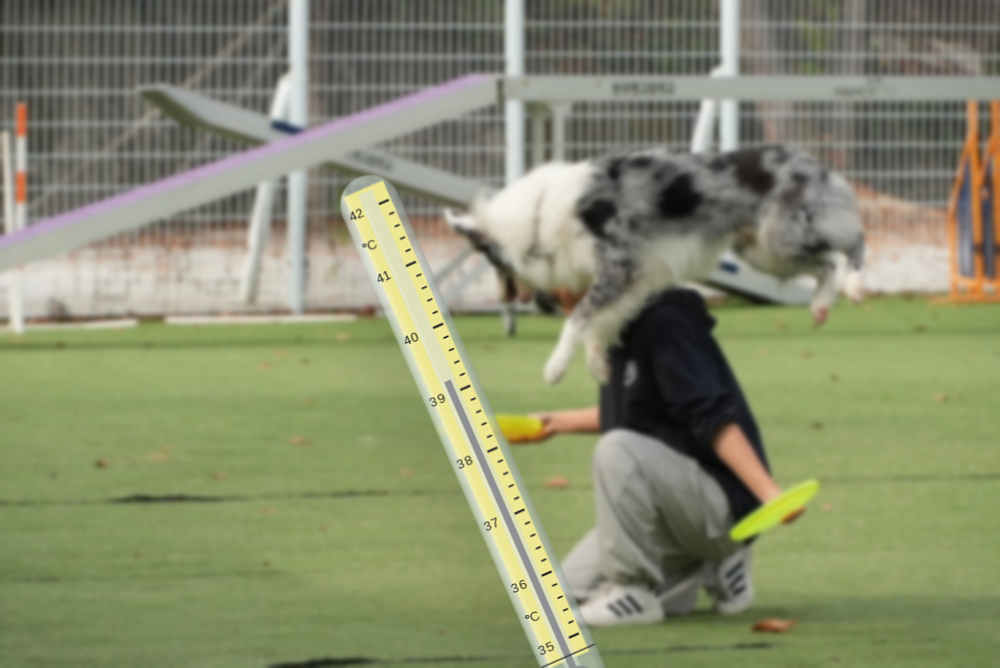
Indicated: 39.2°C
